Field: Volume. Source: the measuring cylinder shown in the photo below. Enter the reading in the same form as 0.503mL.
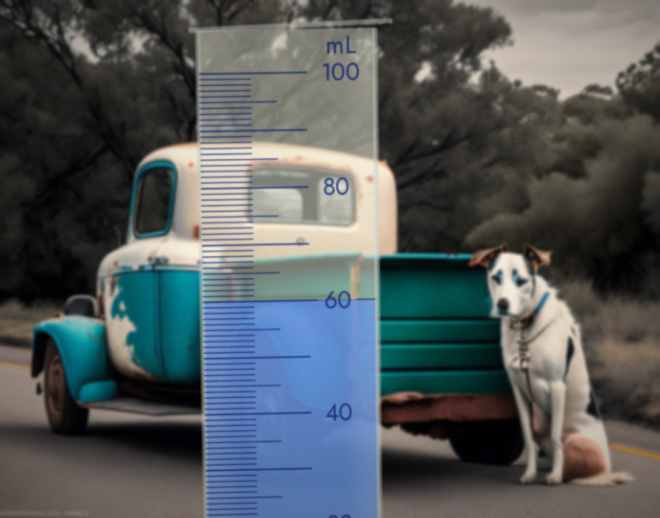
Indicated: 60mL
